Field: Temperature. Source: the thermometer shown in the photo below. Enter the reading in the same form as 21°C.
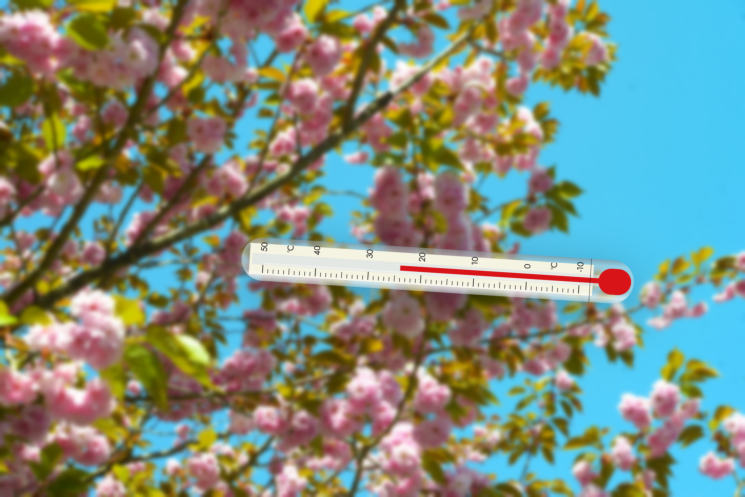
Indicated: 24°C
